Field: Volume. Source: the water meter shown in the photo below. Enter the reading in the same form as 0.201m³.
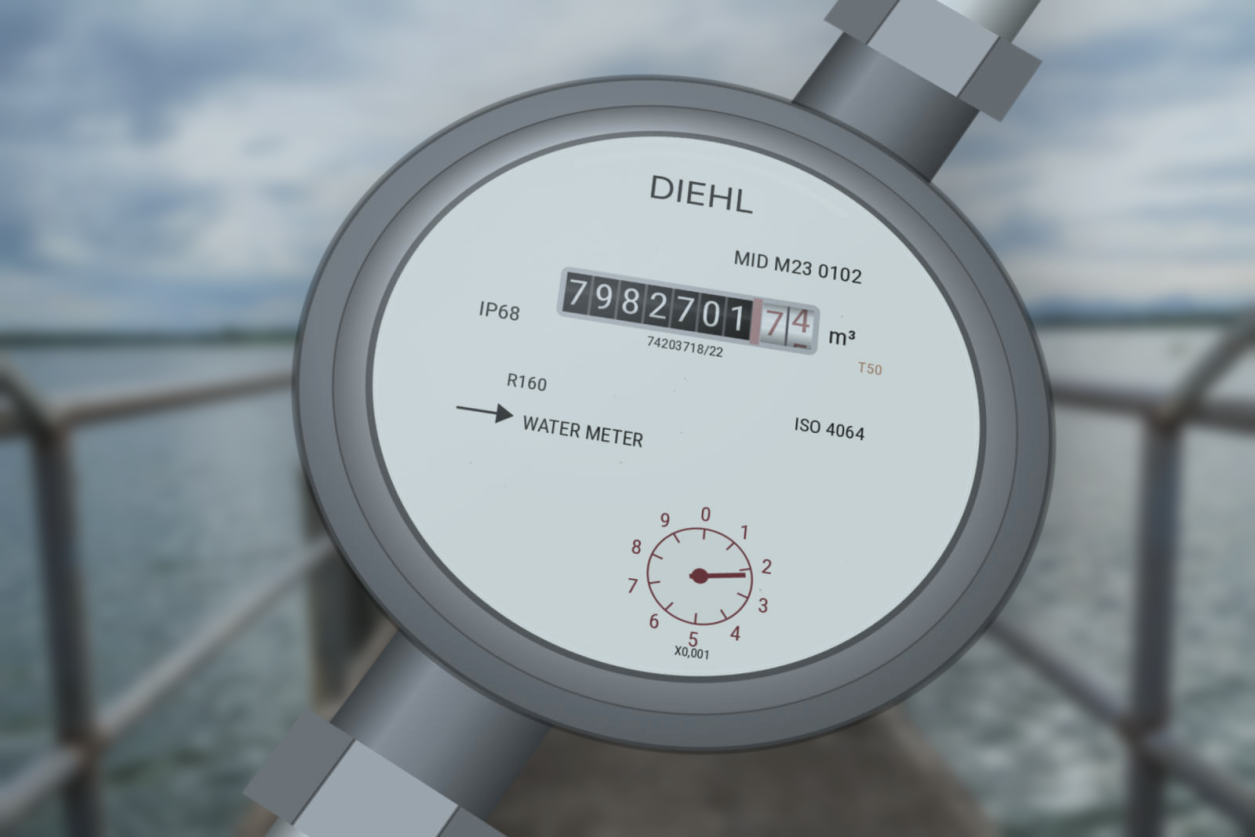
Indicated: 7982701.742m³
